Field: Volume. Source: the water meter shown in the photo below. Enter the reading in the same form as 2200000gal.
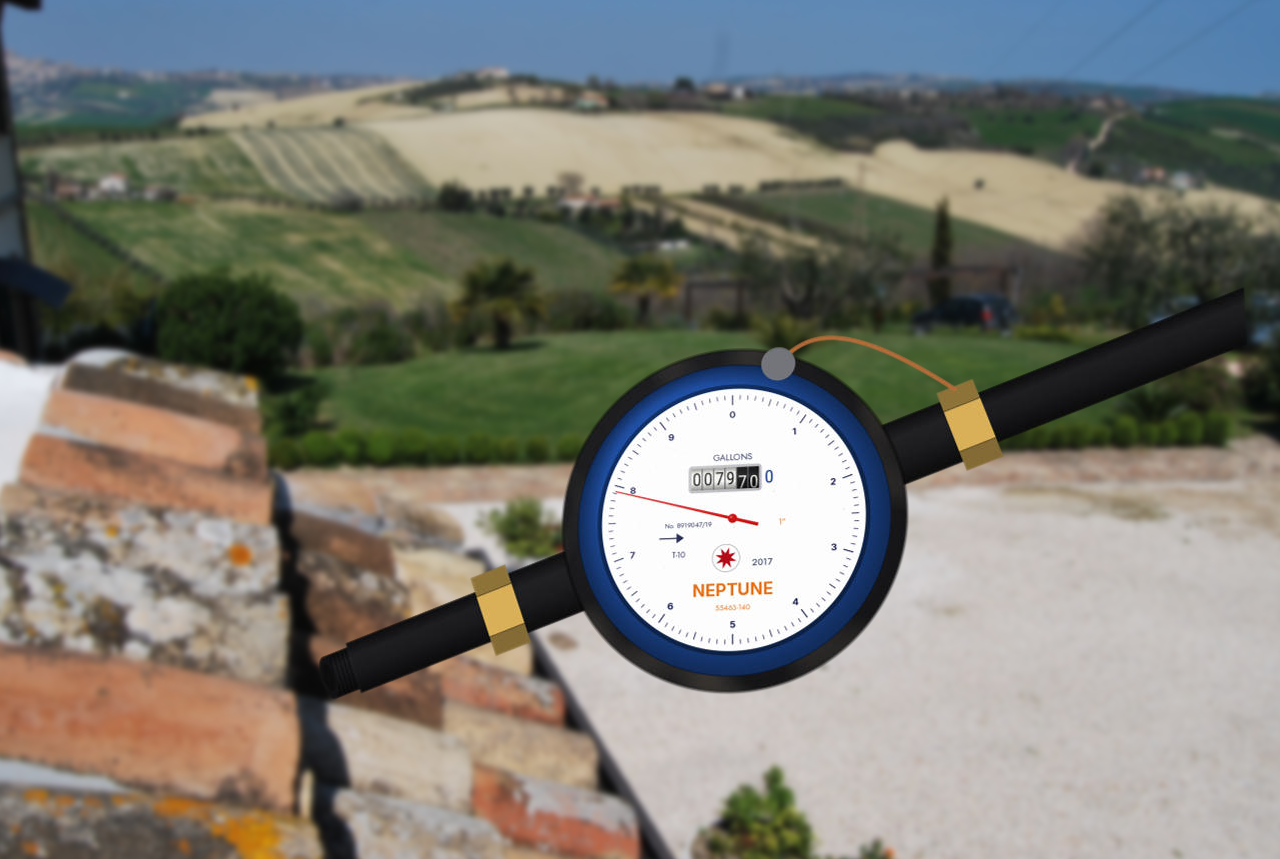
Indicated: 79697.9gal
